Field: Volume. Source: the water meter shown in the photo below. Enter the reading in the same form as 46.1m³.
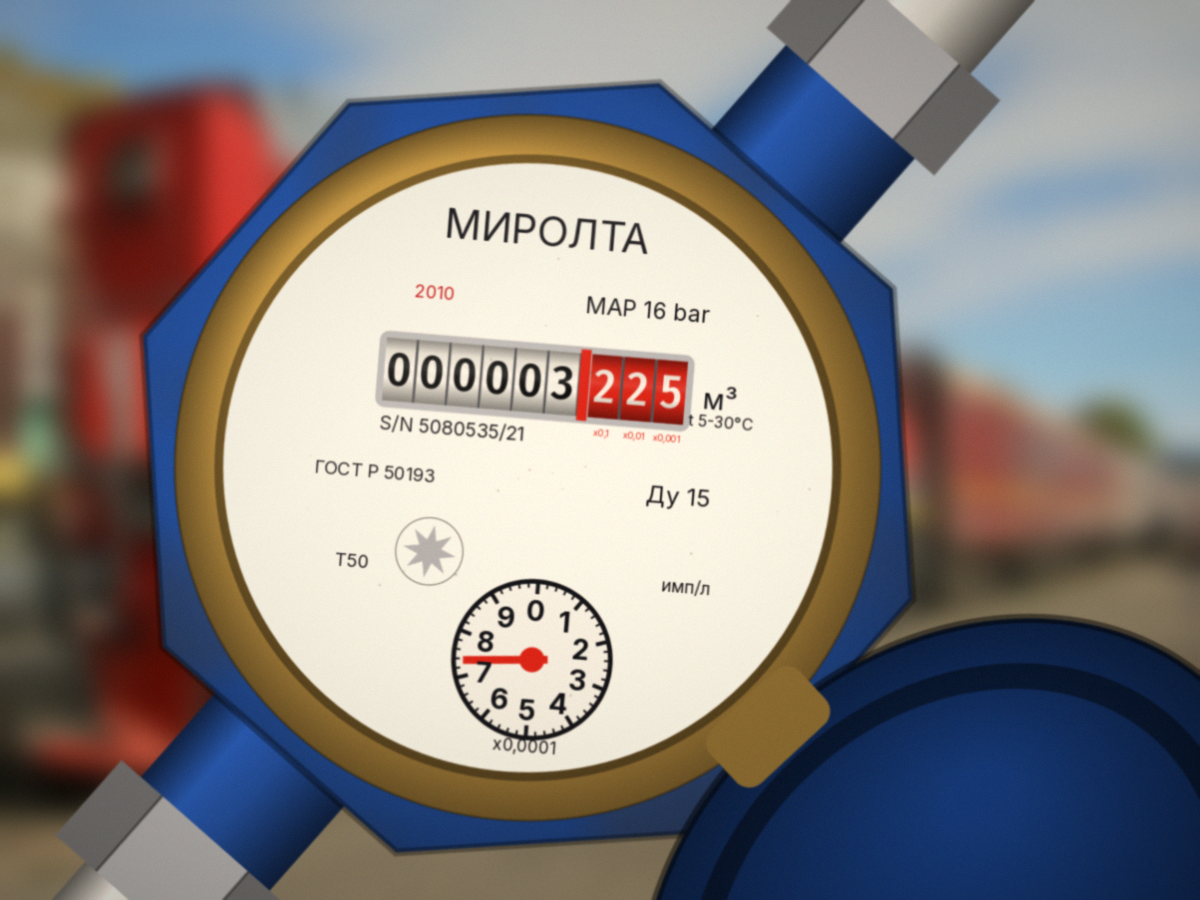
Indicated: 3.2257m³
